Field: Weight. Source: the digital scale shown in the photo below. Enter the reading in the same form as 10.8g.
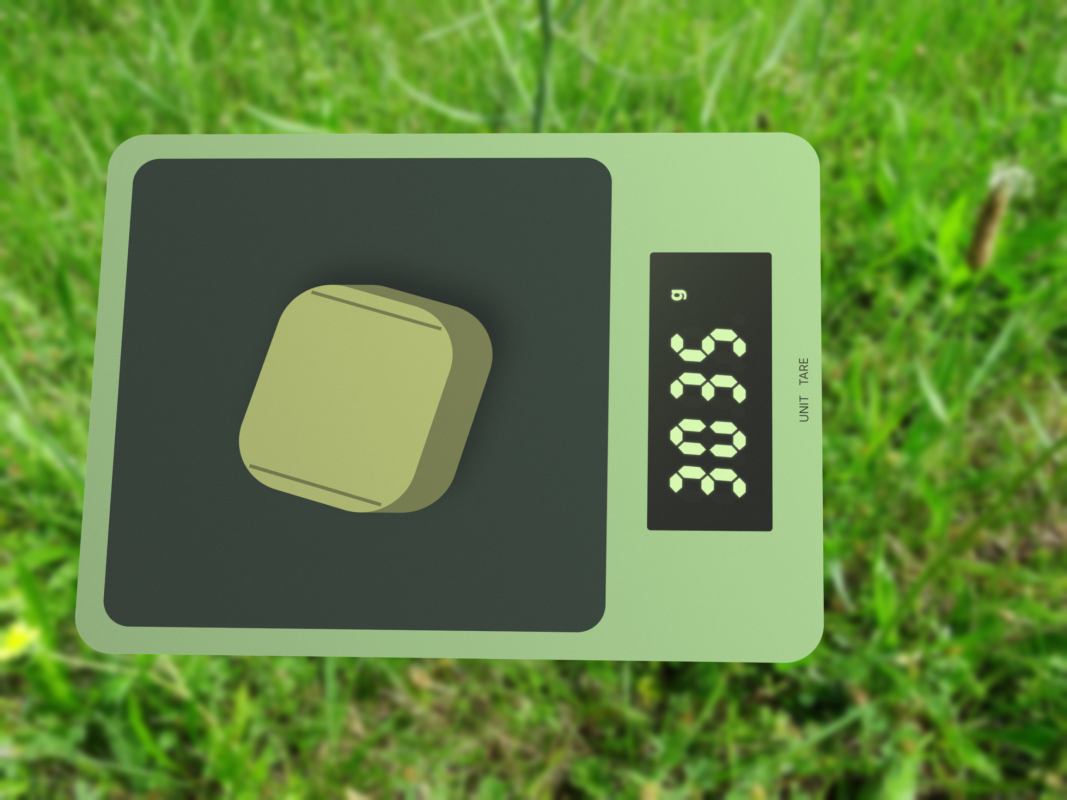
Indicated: 3035g
